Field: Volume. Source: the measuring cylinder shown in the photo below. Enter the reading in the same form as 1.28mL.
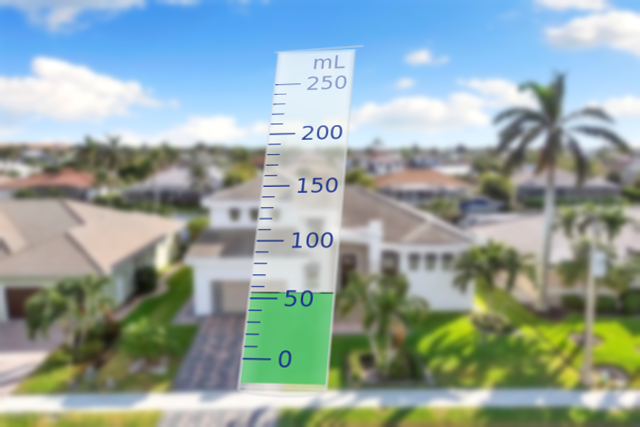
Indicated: 55mL
